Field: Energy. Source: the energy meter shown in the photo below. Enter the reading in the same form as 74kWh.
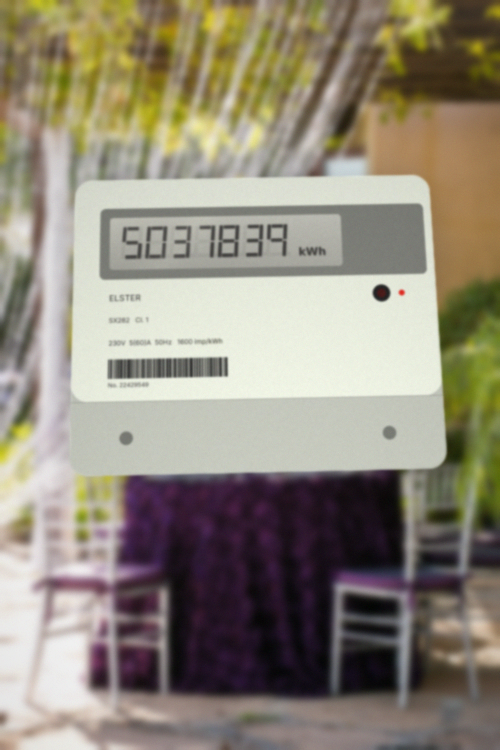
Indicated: 5037839kWh
